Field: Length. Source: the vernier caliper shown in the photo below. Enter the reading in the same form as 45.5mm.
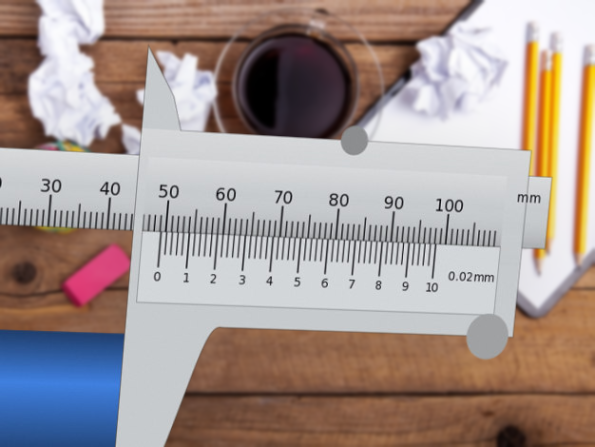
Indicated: 49.2mm
